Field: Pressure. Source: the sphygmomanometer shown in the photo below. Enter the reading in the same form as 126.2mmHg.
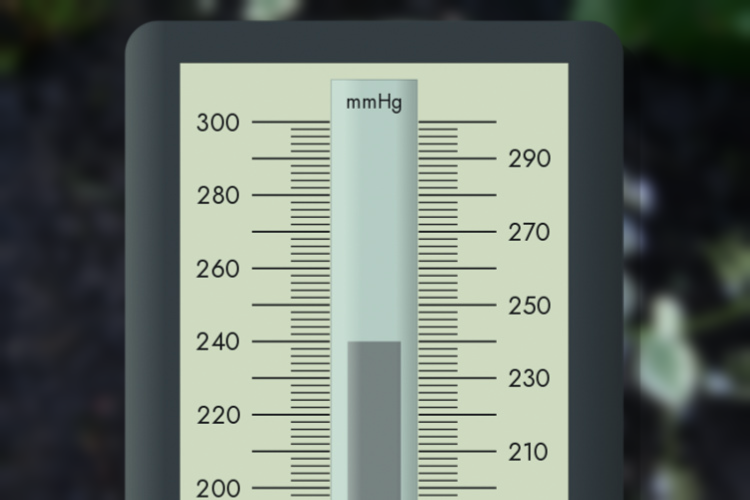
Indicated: 240mmHg
